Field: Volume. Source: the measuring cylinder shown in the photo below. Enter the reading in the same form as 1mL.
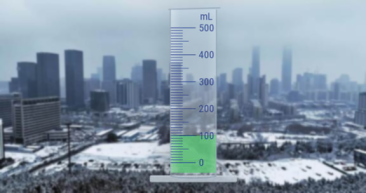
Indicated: 100mL
